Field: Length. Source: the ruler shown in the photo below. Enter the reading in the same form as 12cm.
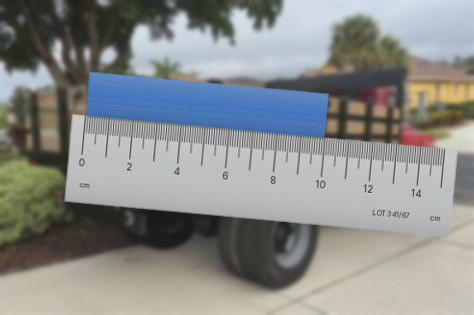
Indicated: 10cm
